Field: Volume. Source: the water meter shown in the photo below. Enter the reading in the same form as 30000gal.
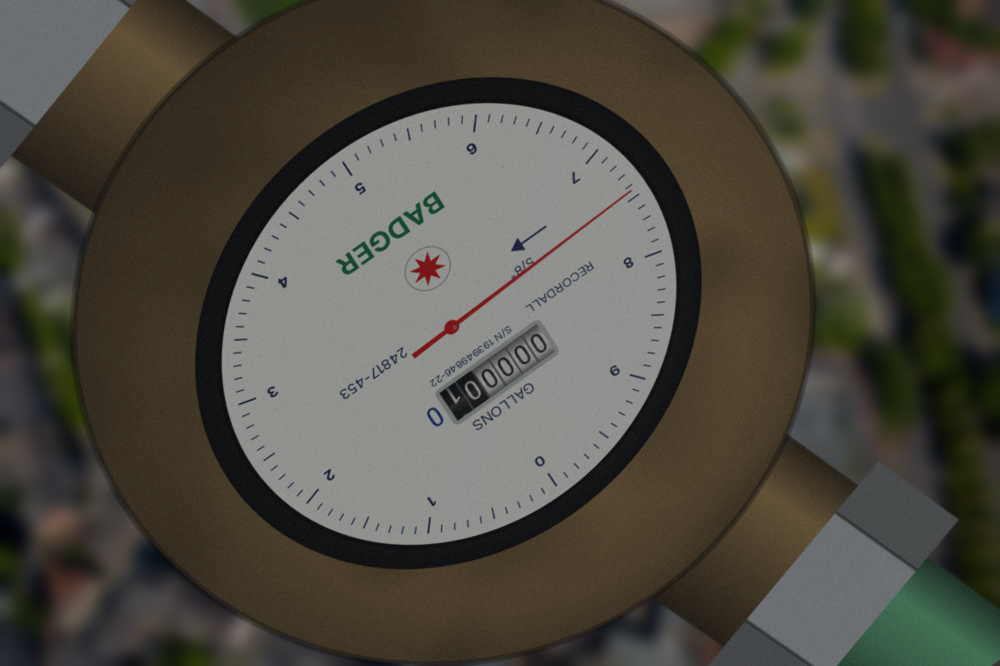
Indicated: 7.4gal
